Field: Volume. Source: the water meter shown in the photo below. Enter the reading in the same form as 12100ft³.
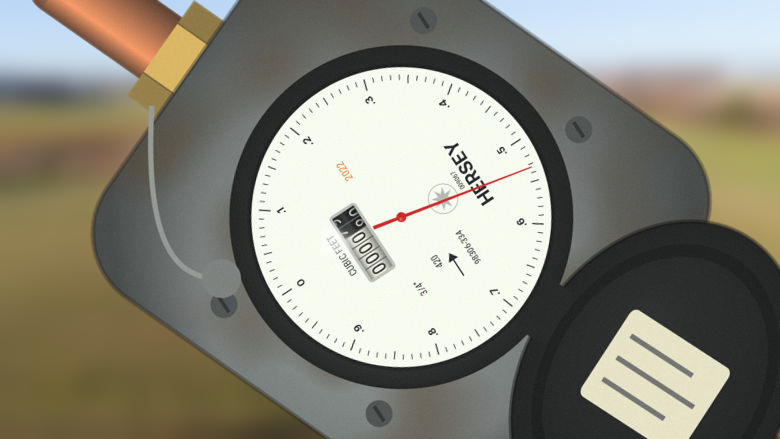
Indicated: 79.53ft³
